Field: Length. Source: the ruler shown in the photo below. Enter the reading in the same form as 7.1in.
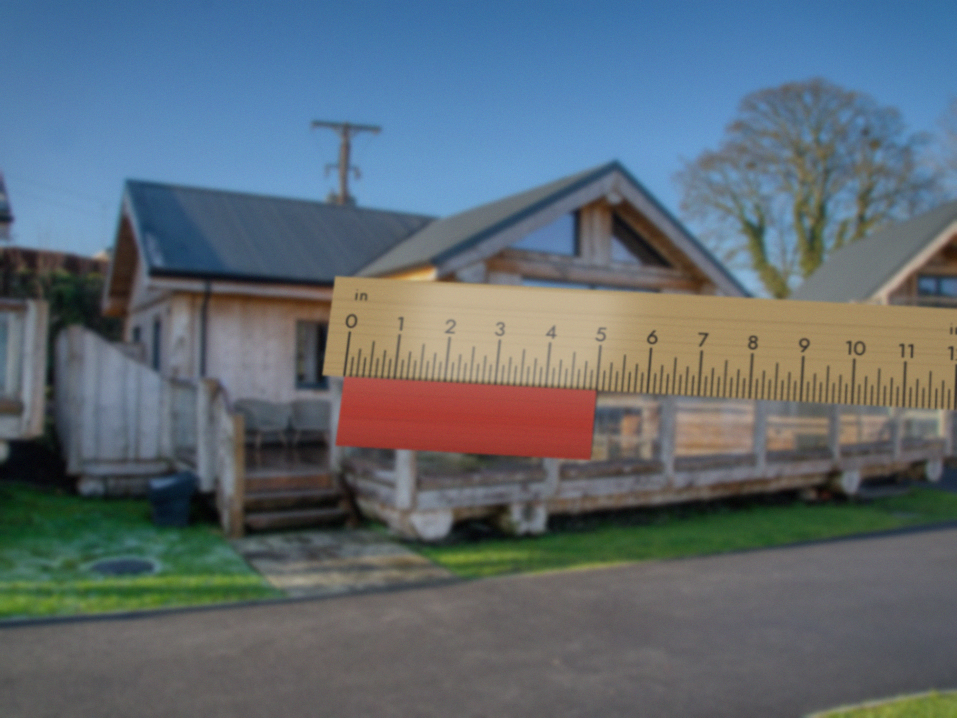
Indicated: 5in
